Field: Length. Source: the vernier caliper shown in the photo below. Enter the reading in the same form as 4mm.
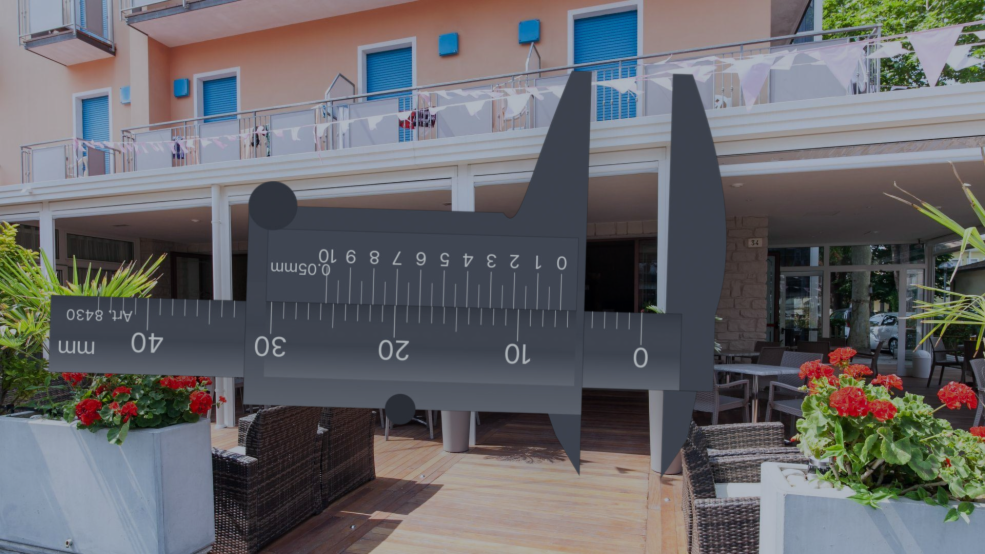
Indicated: 6.6mm
